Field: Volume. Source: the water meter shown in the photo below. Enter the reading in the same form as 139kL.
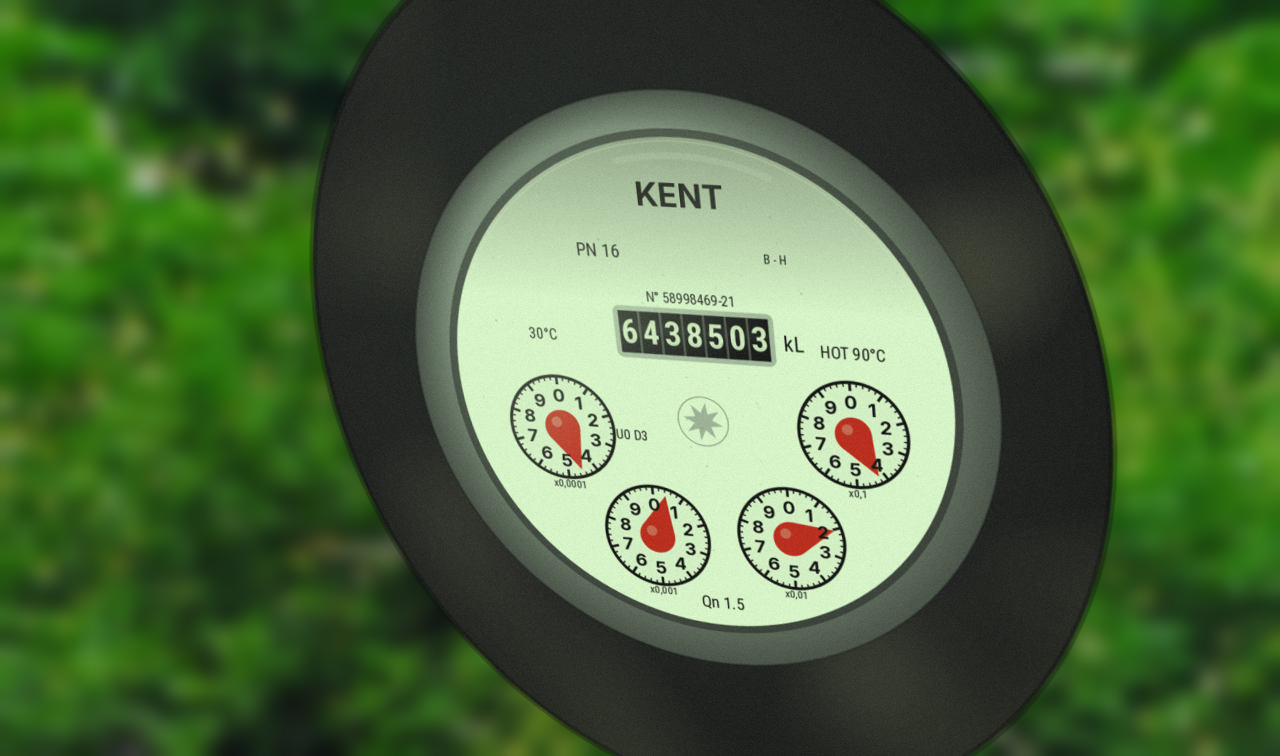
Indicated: 6438503.4204kL
